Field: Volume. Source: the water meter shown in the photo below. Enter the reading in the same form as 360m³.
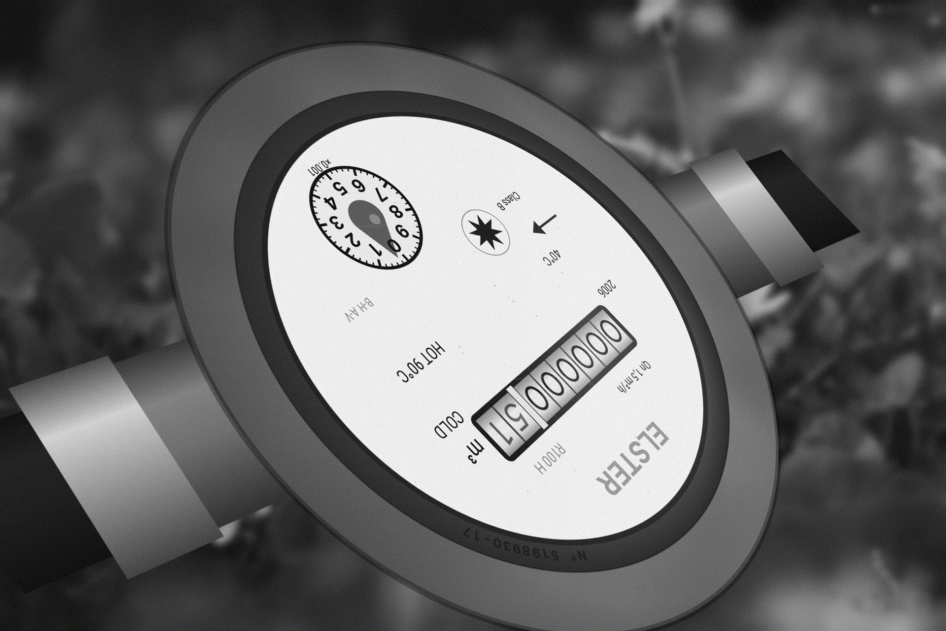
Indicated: 0.510m³
